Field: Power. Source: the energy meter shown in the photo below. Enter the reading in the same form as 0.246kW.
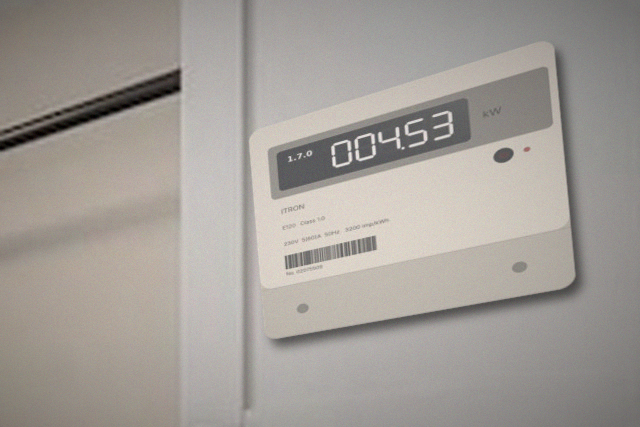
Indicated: 4.53kW
